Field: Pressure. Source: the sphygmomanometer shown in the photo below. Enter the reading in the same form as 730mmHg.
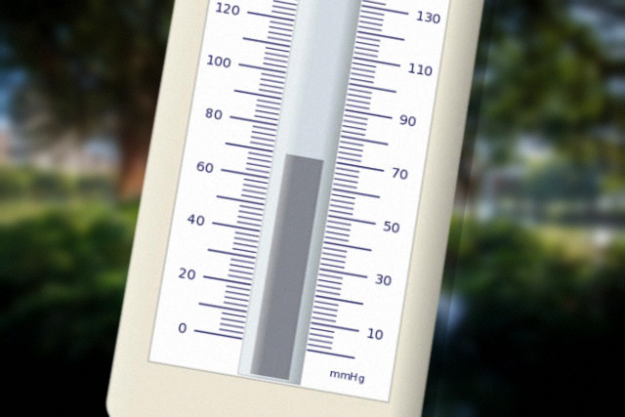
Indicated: 70mmHg
